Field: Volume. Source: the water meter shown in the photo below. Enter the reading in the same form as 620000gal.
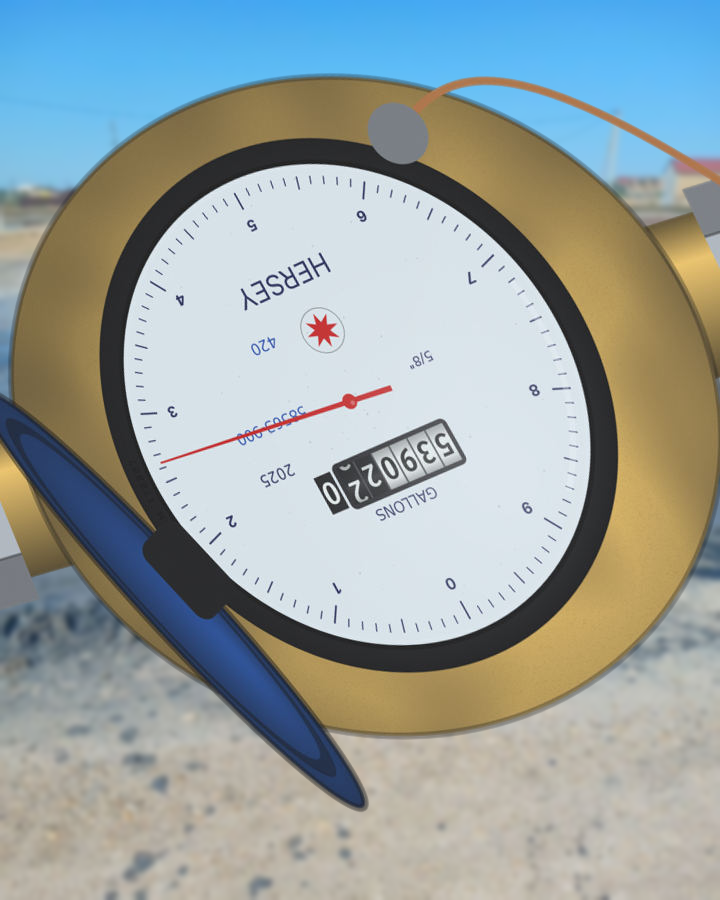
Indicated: 5390222.6gal
